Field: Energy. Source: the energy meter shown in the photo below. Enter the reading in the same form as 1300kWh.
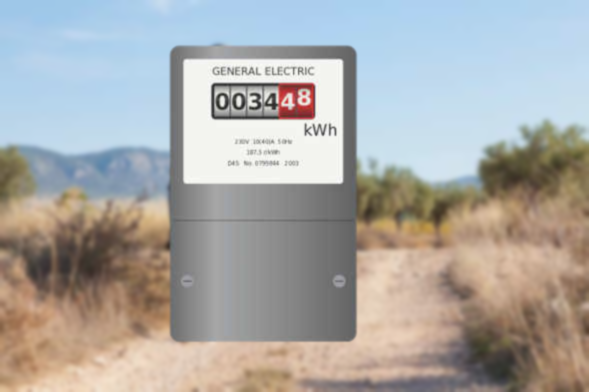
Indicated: 34.48kWh
